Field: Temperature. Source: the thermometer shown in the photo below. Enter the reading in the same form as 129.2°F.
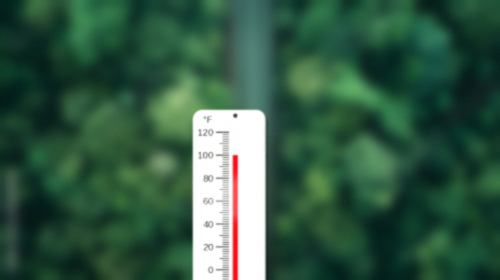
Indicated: 100°F
